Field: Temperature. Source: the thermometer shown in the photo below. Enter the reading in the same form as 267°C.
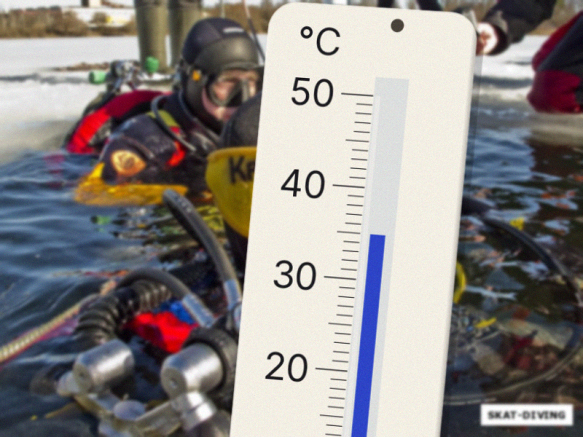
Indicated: 35°C
